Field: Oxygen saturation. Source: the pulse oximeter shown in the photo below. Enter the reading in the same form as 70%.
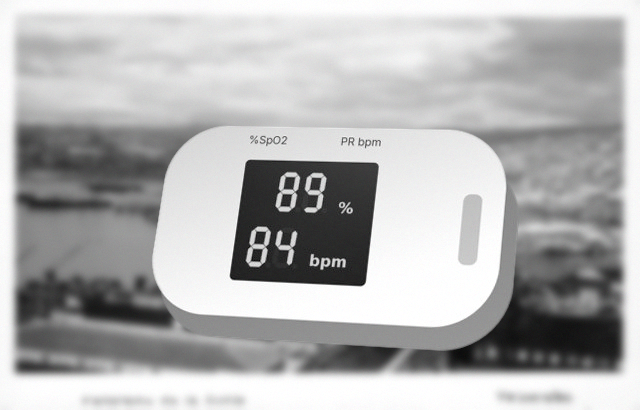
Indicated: 89%
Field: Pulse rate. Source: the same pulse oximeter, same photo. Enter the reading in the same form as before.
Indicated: 84bpm
